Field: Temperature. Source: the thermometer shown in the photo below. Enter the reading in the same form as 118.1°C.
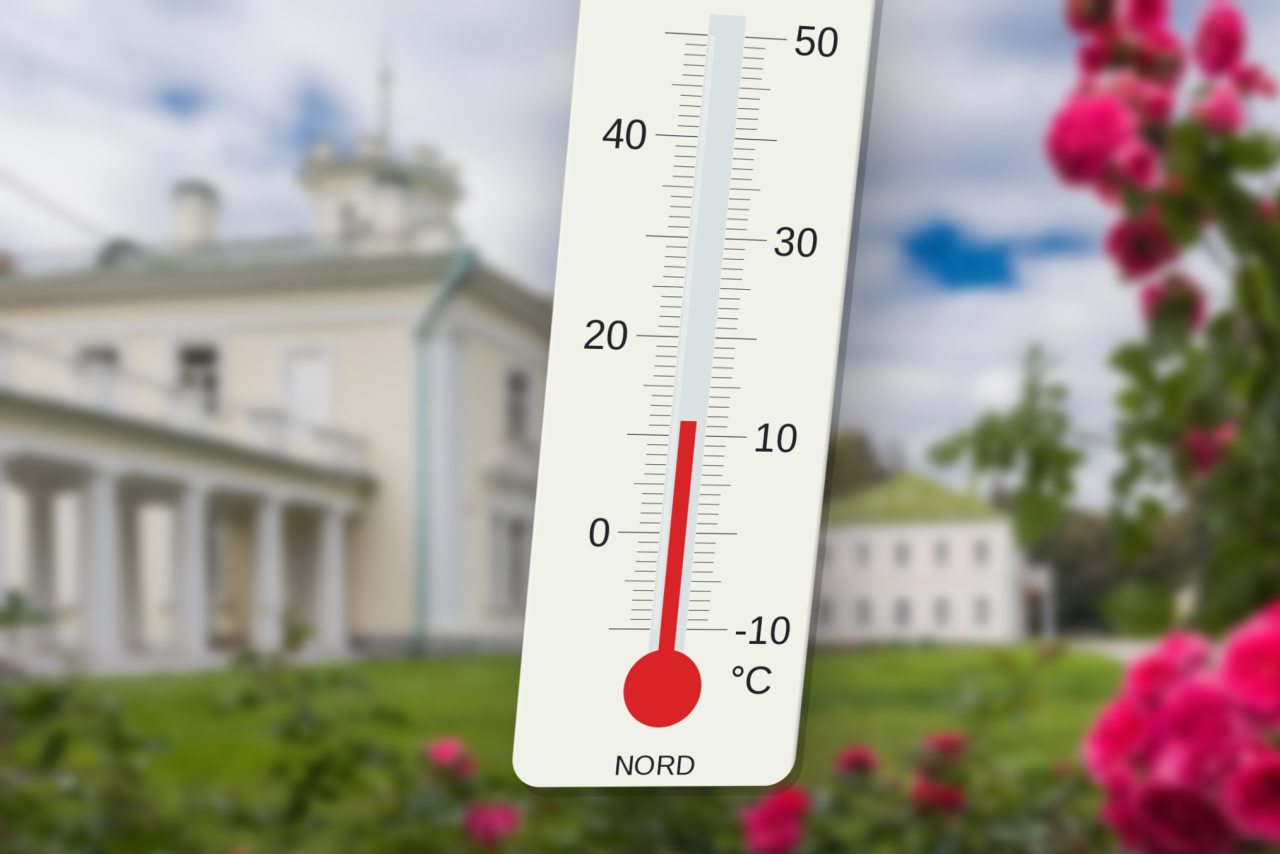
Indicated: 11.5°C
